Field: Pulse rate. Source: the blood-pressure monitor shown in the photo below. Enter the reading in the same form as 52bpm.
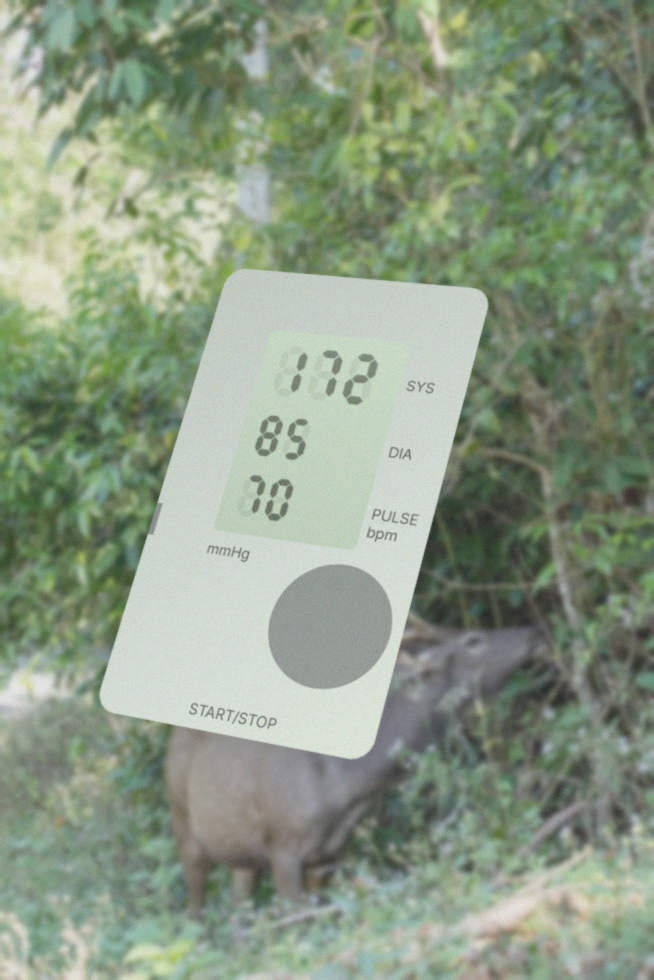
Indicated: 70bpm
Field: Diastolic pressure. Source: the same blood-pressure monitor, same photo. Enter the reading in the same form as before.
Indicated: 85mmHg
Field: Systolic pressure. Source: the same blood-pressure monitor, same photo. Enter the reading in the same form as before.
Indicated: 172mmHg
